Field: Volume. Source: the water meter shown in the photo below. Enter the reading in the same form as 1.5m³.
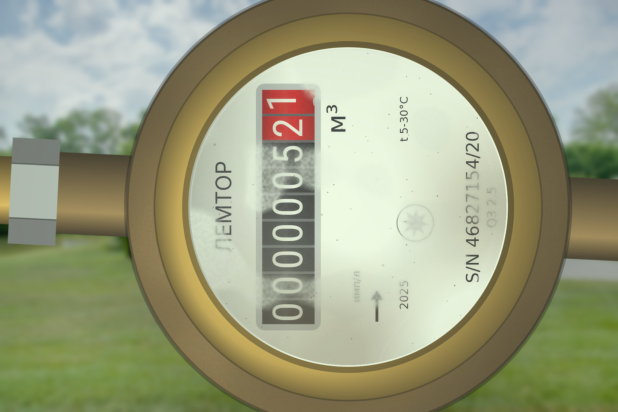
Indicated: 5.21m³
